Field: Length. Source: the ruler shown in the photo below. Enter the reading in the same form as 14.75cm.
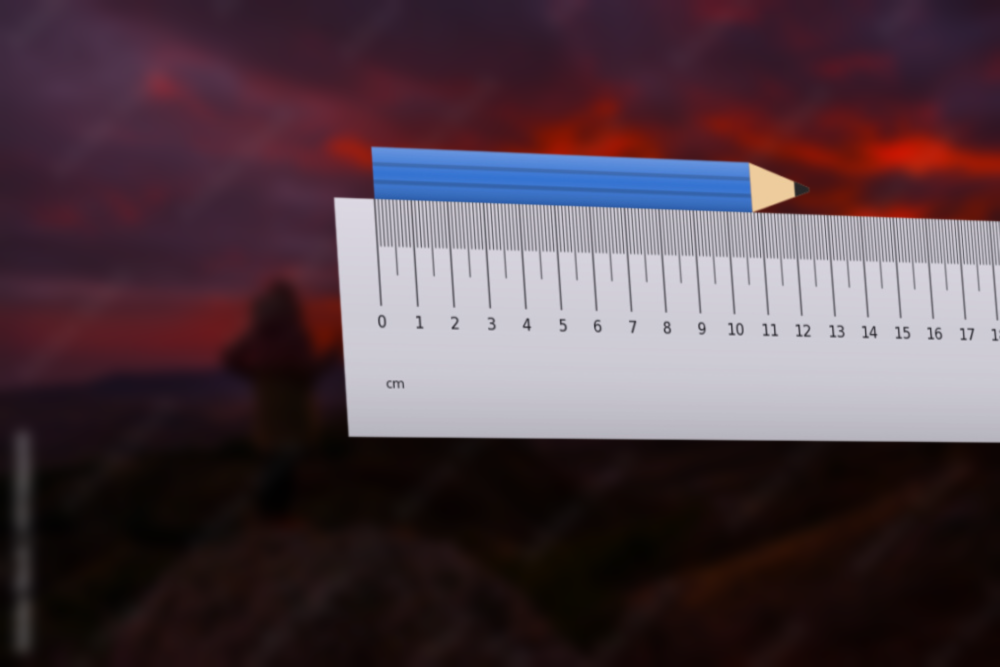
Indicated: 12.5cm
